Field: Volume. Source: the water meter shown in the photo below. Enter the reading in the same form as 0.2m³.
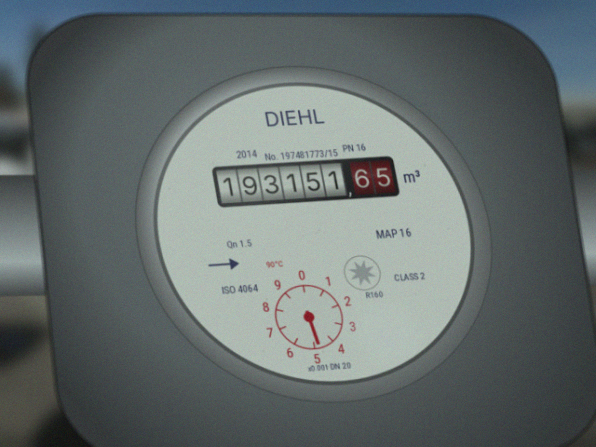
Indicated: 193151.654m³
